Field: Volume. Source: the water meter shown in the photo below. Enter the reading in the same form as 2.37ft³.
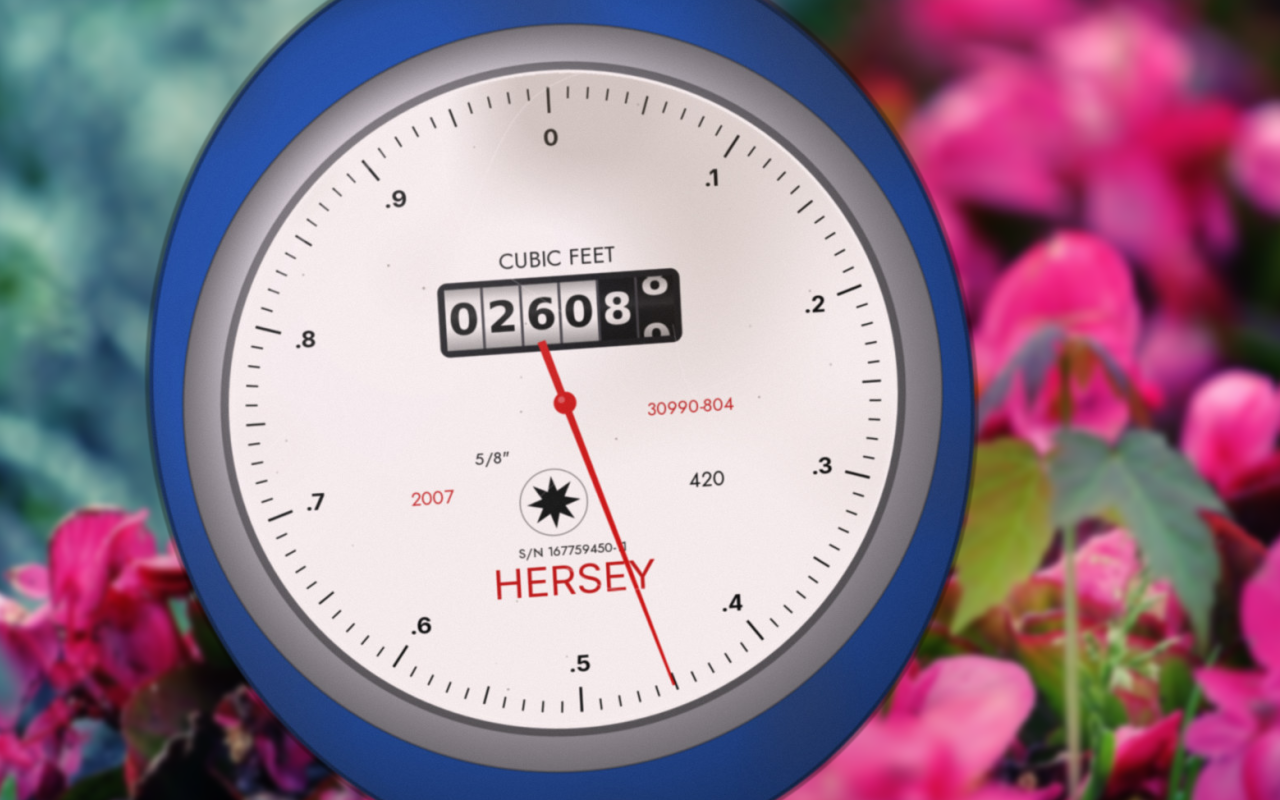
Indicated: 26088.45ft³
